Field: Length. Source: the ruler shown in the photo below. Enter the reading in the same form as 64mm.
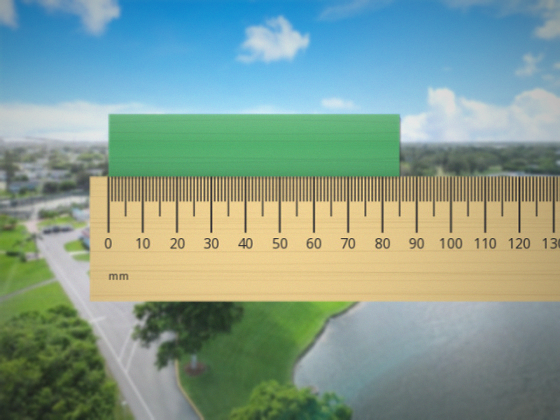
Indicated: 85mm
